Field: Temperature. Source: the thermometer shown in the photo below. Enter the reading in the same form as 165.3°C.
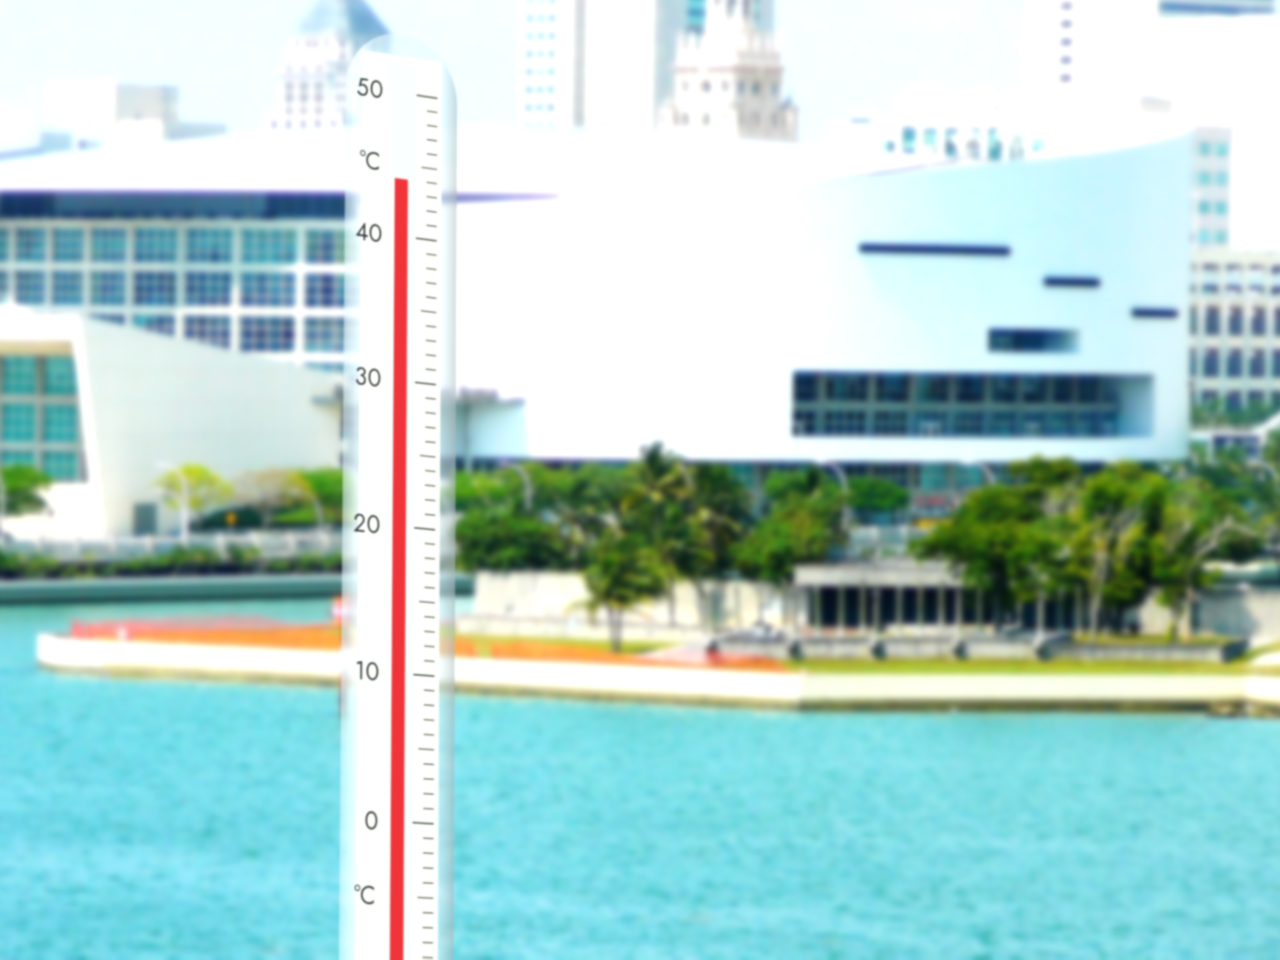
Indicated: 44°C
